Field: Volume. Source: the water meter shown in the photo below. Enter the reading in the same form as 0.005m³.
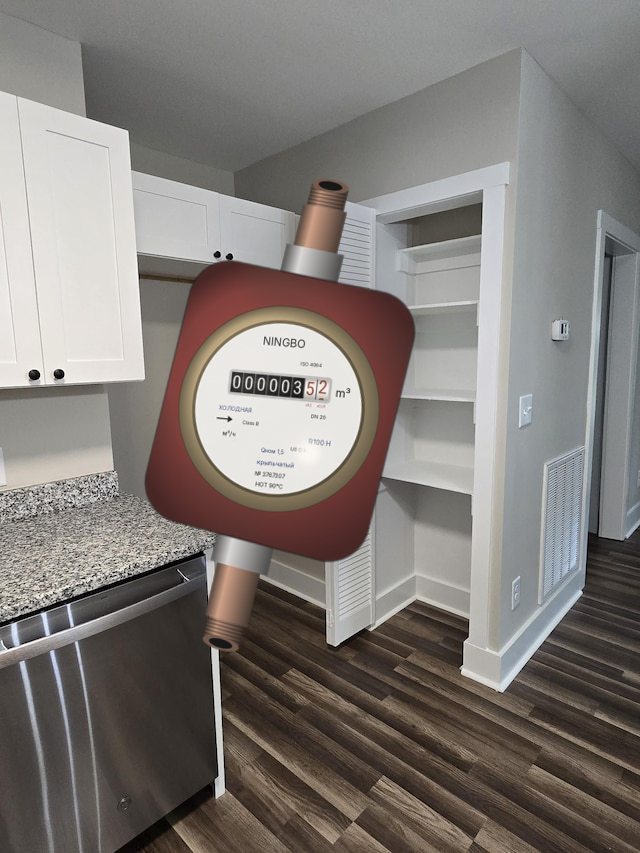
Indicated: 3.52m³
